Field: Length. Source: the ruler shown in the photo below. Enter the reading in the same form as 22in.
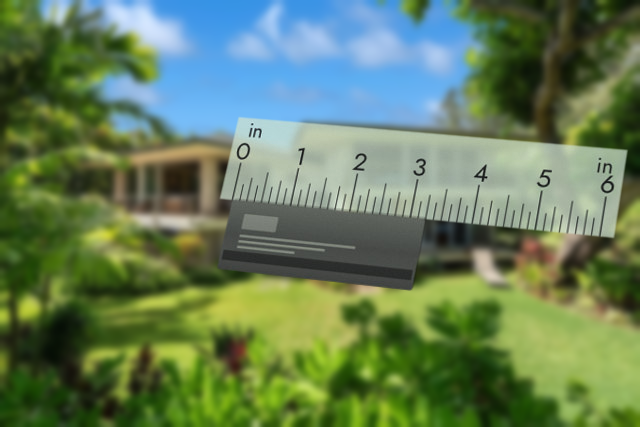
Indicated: 3.25in
